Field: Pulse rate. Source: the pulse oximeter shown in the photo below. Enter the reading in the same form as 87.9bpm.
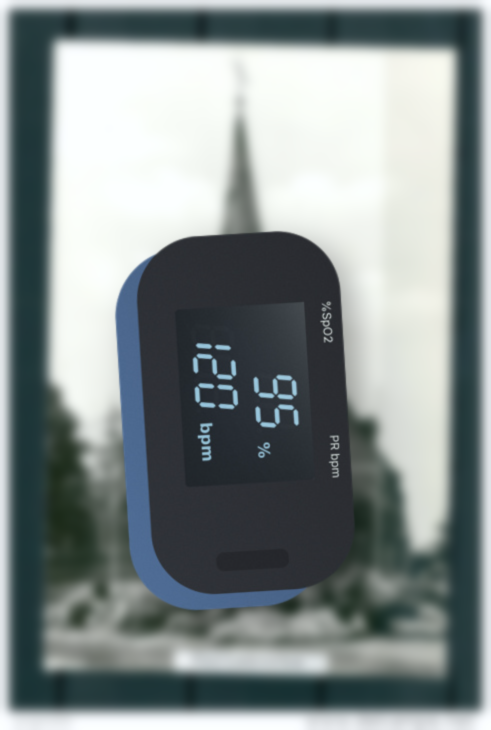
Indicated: 120bpm
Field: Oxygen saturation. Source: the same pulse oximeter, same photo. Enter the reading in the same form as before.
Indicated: 95%
